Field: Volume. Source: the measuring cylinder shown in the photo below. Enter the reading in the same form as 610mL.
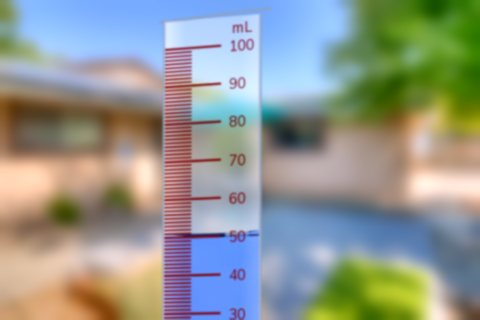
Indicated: 50mL
